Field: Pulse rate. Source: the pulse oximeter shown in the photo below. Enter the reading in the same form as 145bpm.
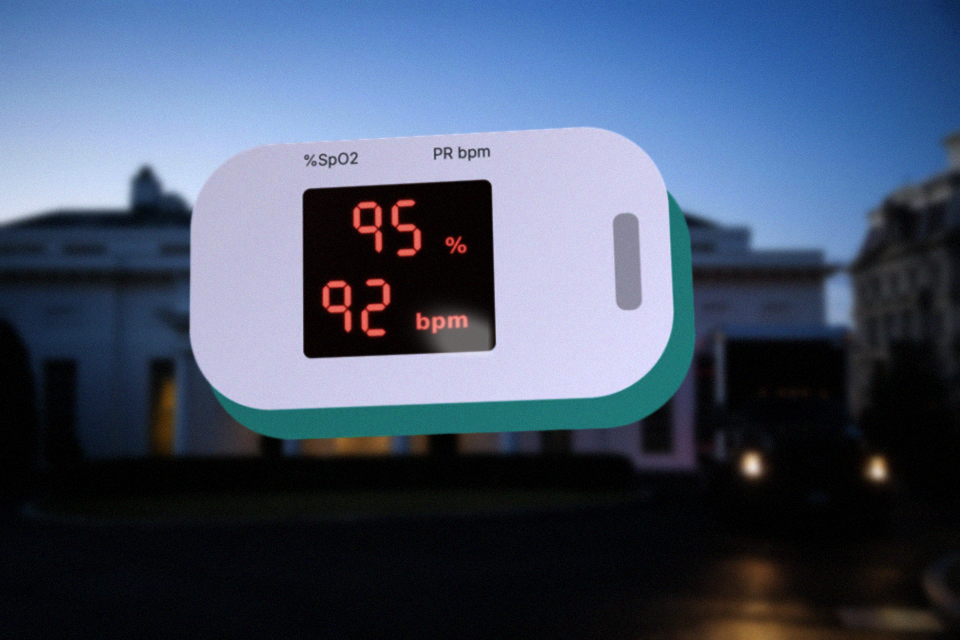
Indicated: 92bpm
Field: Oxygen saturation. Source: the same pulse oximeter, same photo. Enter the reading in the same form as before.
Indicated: 95%
